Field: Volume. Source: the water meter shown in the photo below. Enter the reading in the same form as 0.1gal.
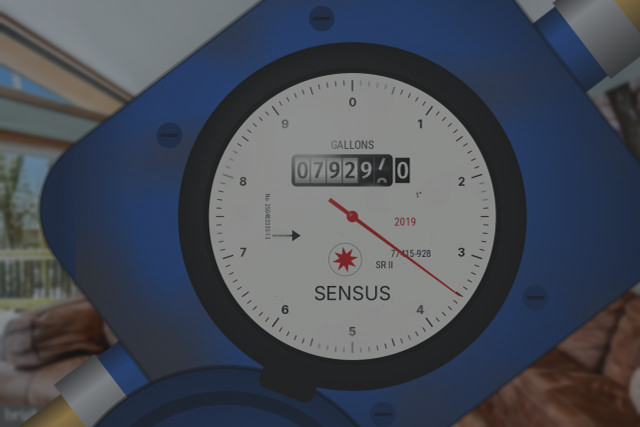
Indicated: 792973.5gal
